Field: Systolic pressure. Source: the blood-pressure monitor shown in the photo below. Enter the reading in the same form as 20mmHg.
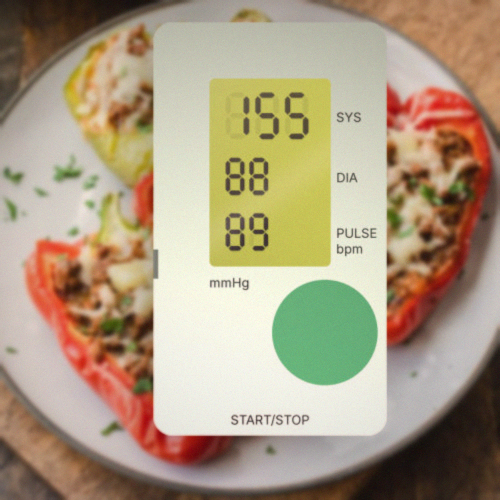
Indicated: 155mmHg
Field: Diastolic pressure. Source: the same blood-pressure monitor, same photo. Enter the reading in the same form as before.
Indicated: 88mmHg
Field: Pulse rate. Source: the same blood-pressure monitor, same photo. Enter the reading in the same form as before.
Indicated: 89bpm
